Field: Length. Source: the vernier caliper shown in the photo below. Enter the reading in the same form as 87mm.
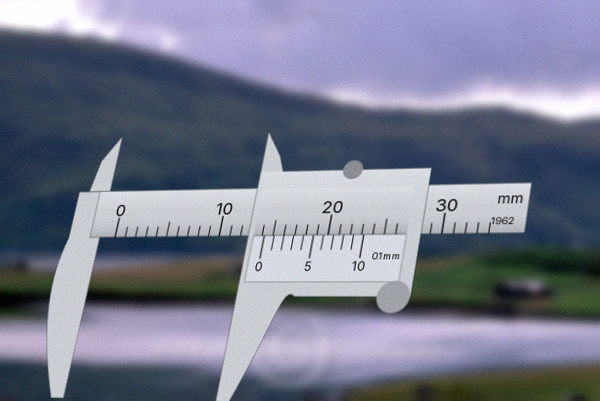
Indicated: 14.2mm
